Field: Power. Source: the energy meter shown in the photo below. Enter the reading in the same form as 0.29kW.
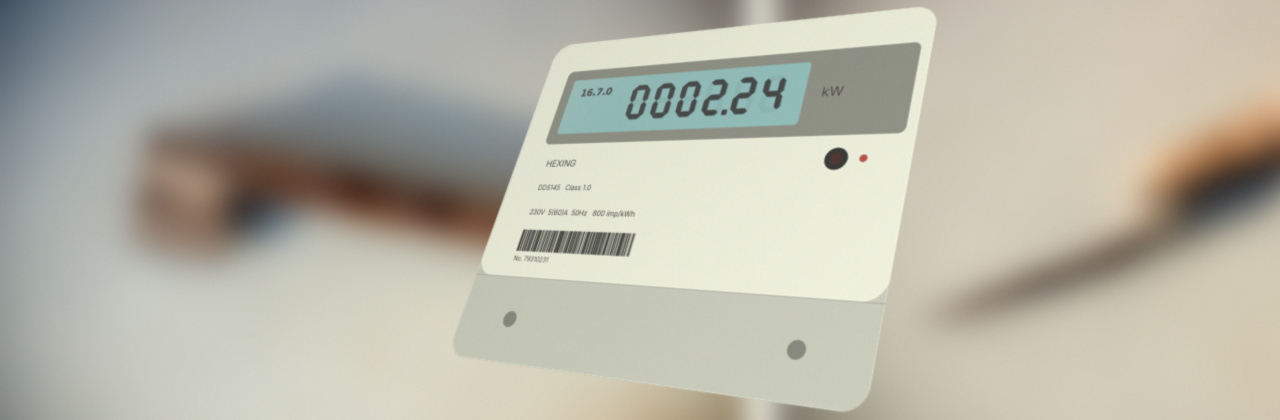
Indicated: 2.24kW
